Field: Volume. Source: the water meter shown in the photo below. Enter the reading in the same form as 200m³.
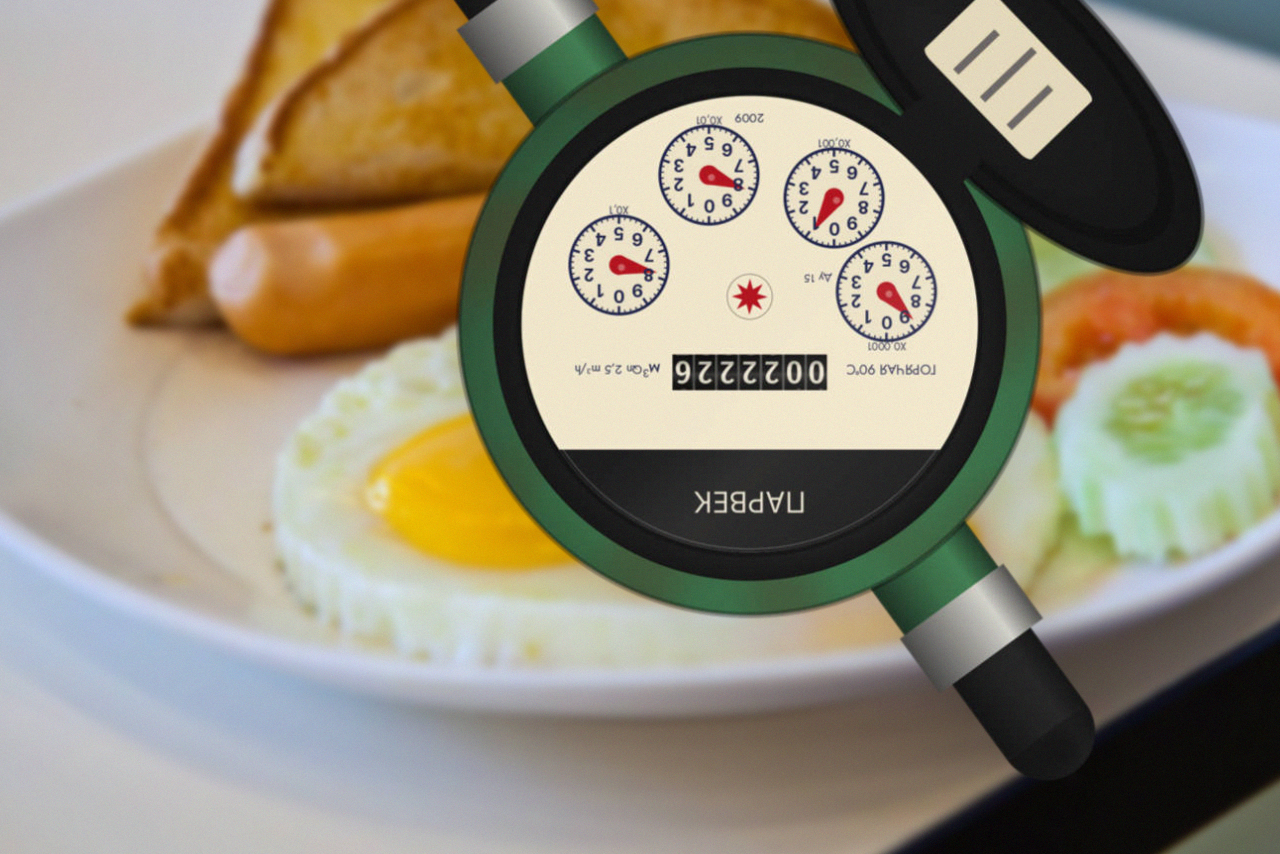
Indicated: 22226.7808m³
